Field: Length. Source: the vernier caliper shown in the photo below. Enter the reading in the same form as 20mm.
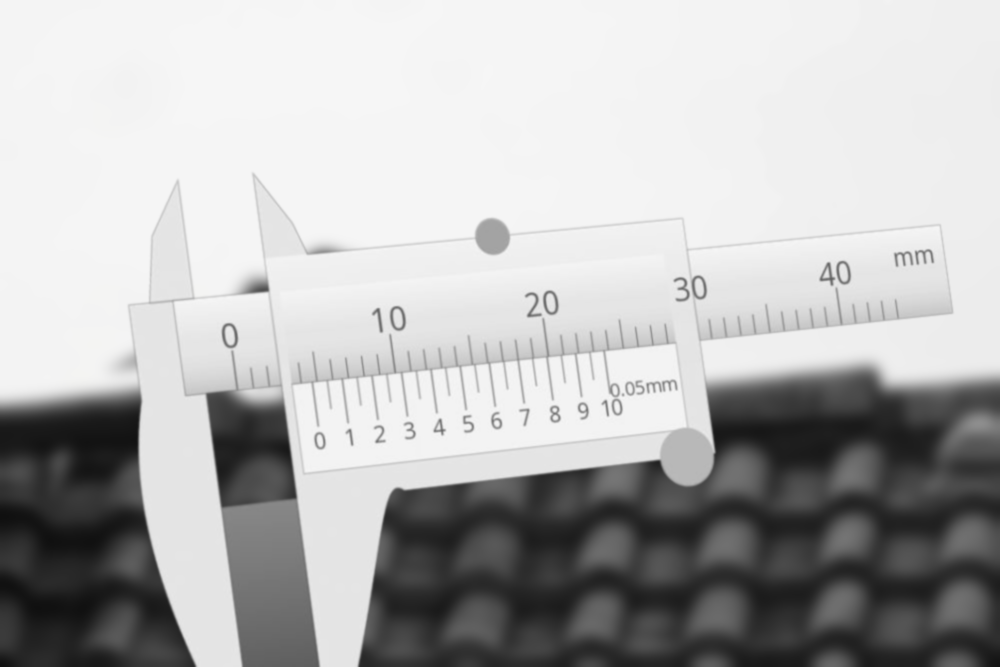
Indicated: 4.7mm
